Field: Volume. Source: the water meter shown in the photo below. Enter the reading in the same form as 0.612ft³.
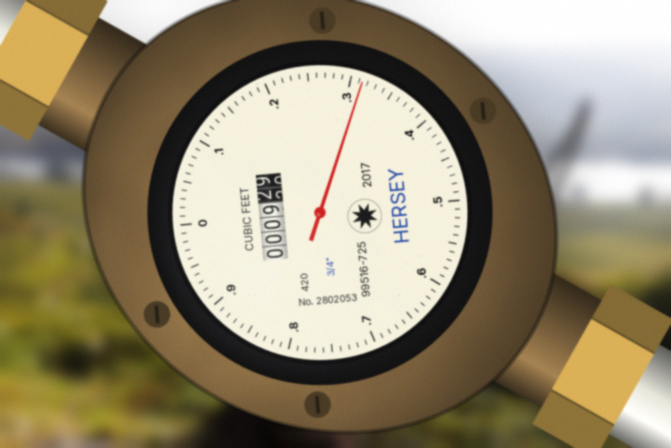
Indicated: 929.31ft³
